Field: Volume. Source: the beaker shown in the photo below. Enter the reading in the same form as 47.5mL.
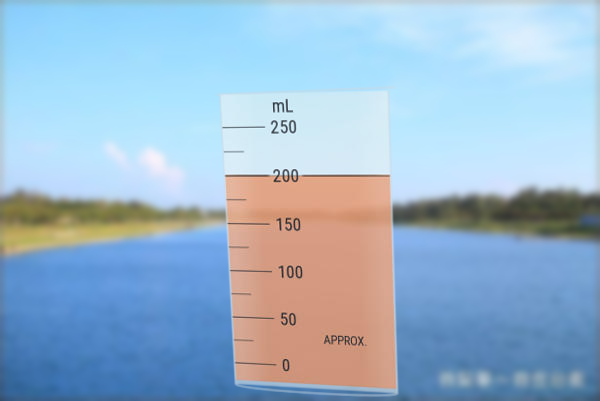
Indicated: 200mL
